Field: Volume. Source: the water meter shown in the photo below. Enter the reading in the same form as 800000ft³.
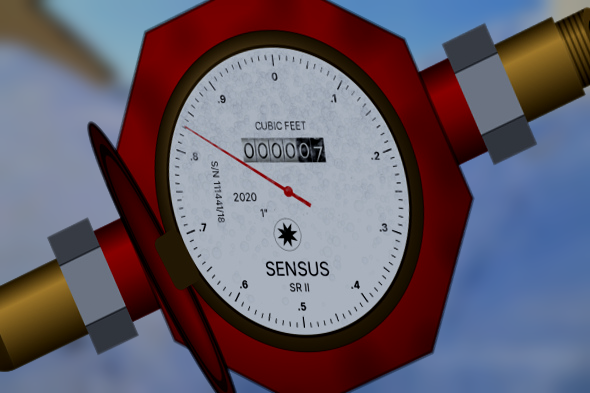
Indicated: 6.83ft³
